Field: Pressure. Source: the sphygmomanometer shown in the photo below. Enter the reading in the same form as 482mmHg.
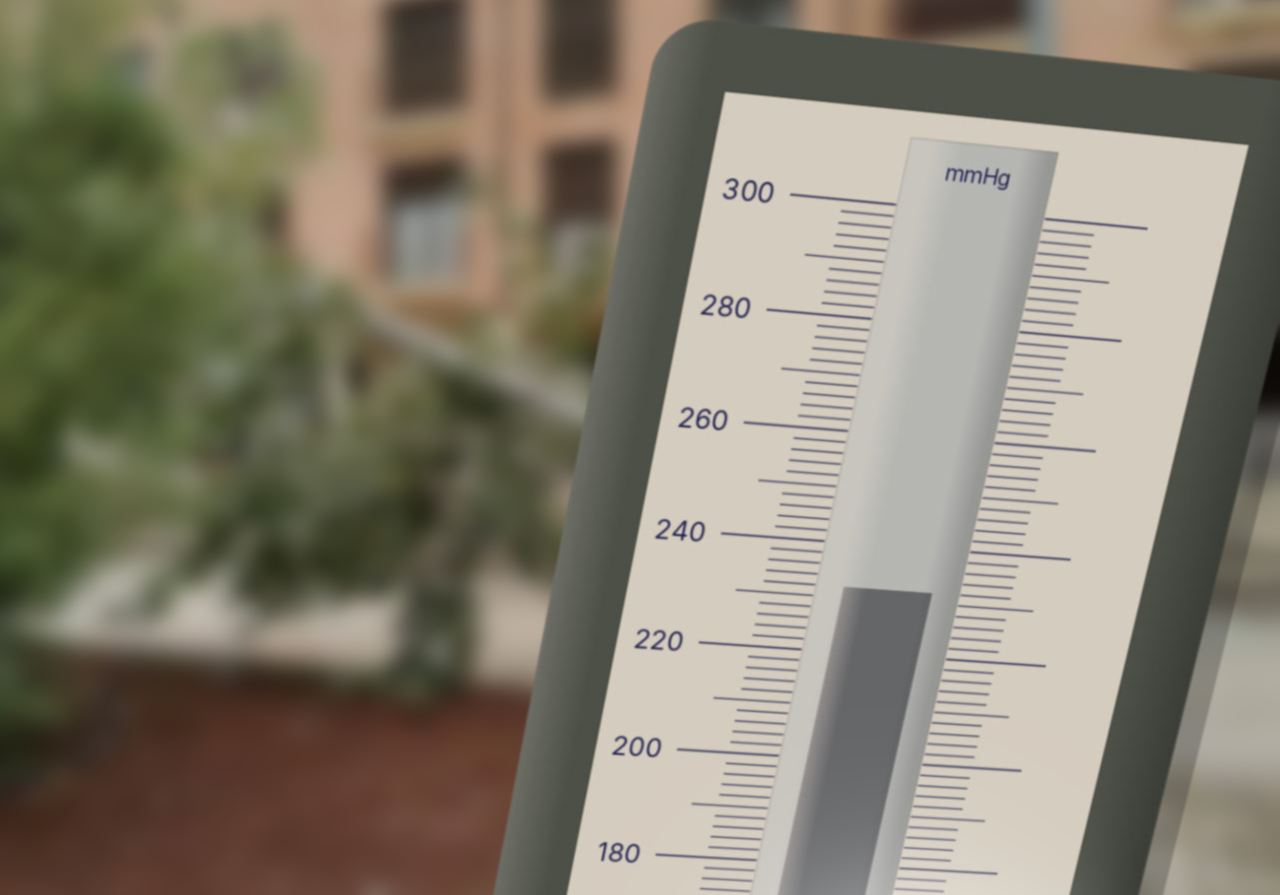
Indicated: 232mmHg
